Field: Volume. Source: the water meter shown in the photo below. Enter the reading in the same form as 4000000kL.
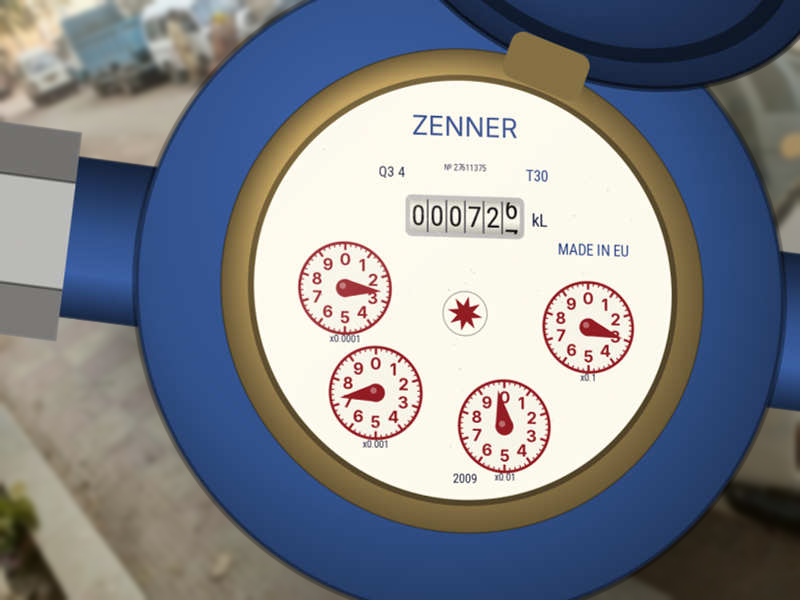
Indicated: 726.2972kL
